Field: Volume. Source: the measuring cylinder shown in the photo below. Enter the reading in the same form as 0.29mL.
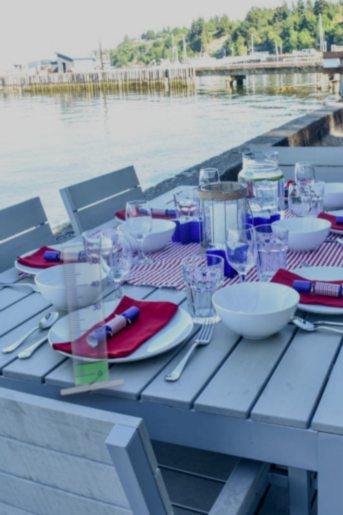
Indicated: 5mL
